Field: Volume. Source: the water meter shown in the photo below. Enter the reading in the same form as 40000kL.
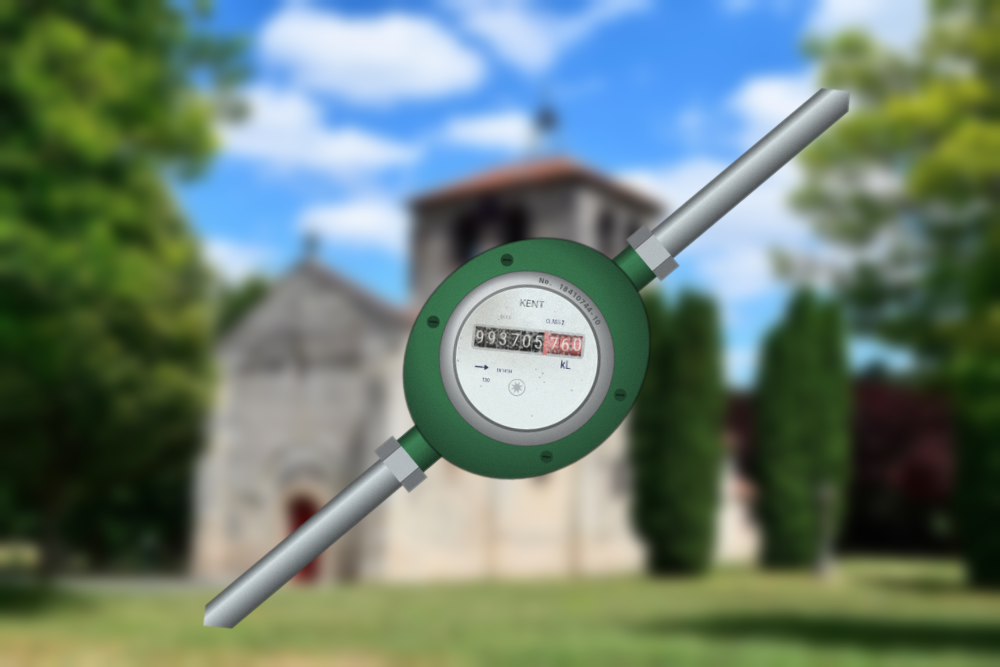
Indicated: 993705.760kL
